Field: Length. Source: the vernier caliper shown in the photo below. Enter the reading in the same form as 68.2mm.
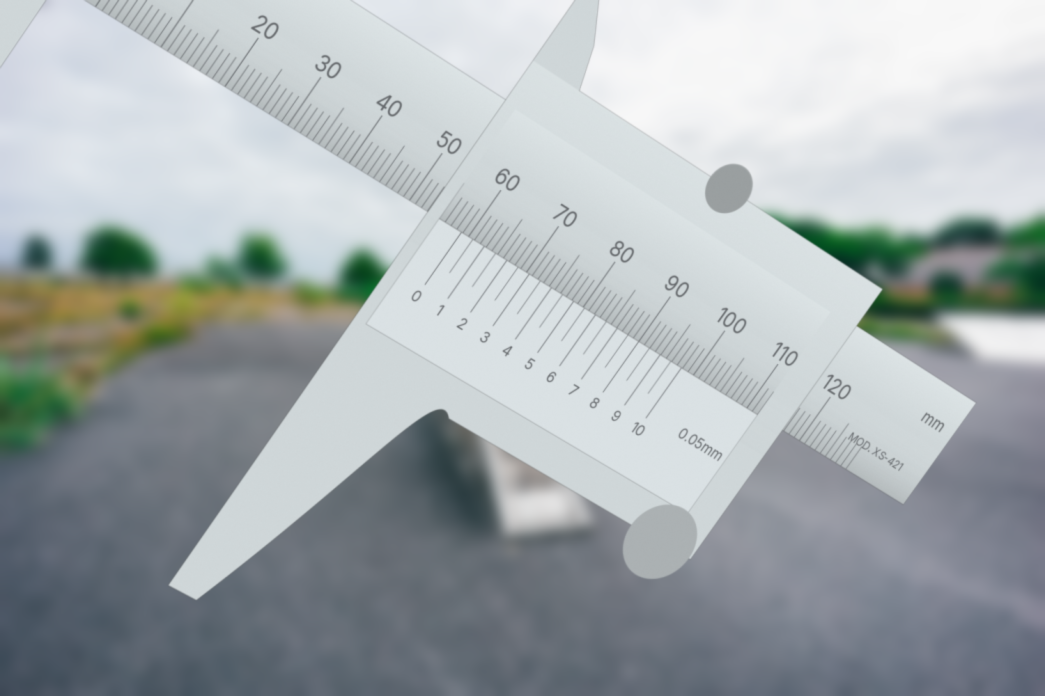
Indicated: 58.8mm
